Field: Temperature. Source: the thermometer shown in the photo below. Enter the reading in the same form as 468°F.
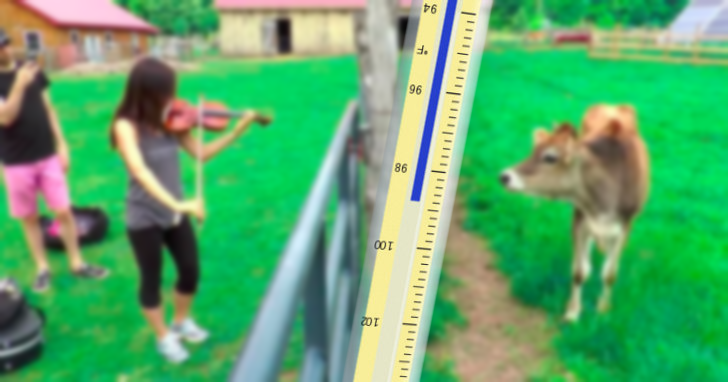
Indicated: 98.8°F
